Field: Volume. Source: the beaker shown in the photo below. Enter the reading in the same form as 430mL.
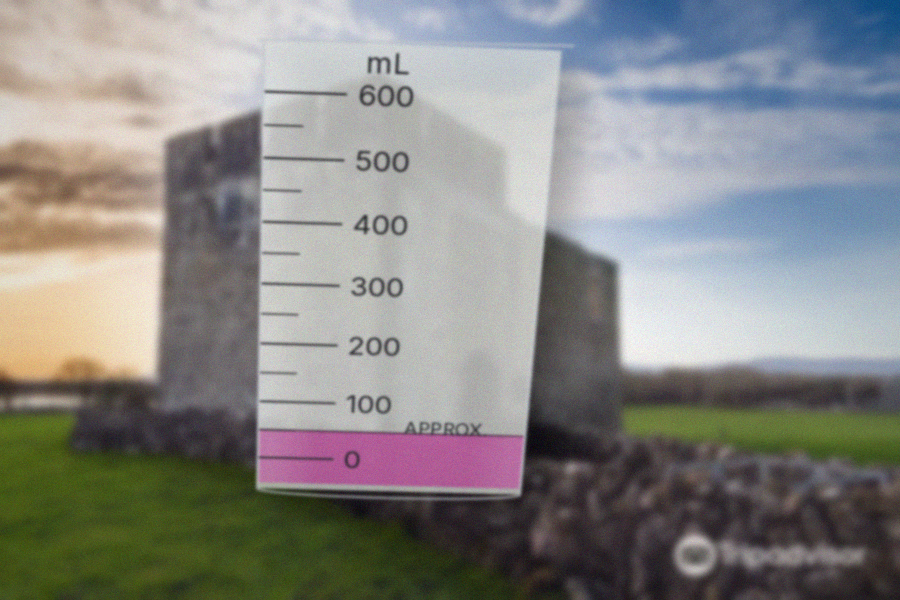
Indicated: 50mL
